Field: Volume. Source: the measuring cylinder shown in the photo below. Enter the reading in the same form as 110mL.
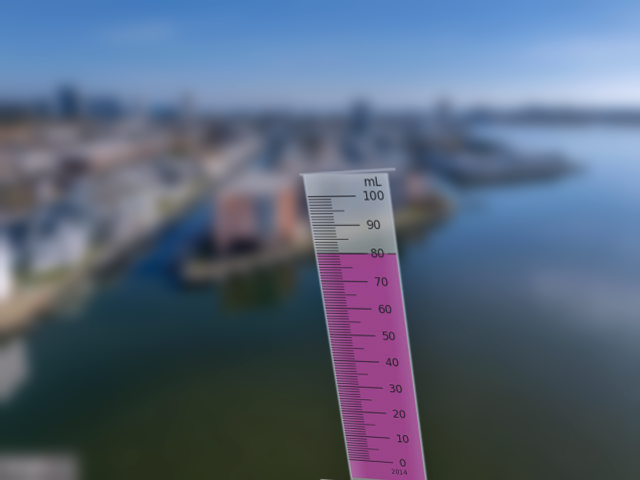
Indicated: 80mL
